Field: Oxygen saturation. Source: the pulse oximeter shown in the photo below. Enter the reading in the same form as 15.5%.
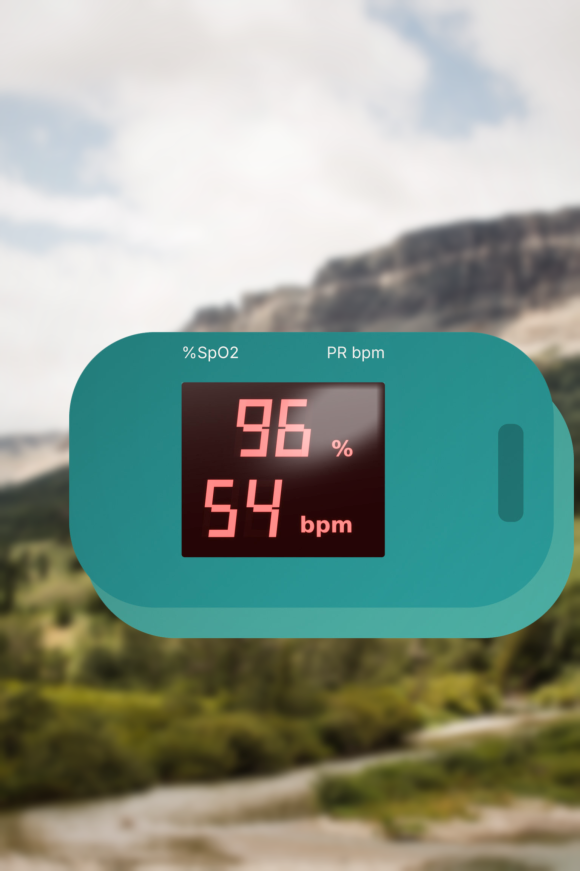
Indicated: 96%
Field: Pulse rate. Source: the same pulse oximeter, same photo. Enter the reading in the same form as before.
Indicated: 54bpm
